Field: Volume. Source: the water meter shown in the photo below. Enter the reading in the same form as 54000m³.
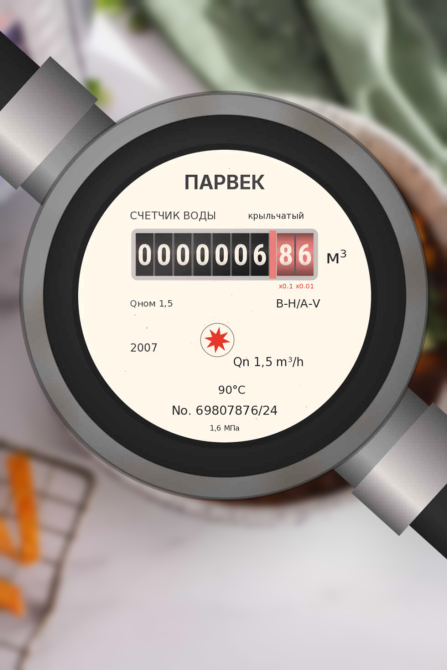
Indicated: 6.86m³
